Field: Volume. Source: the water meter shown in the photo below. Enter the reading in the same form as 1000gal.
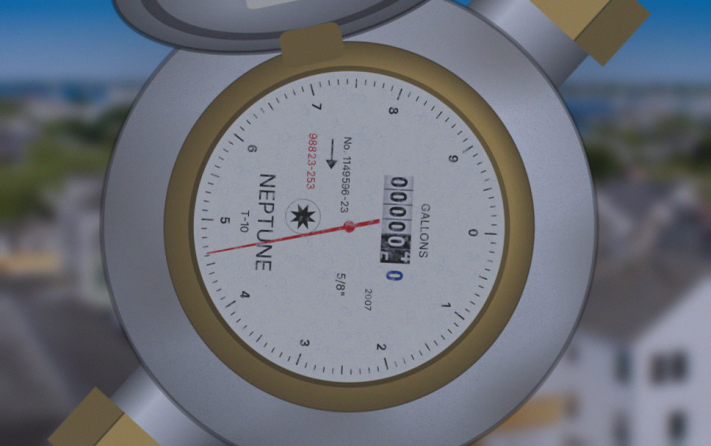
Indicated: 44.6gal
